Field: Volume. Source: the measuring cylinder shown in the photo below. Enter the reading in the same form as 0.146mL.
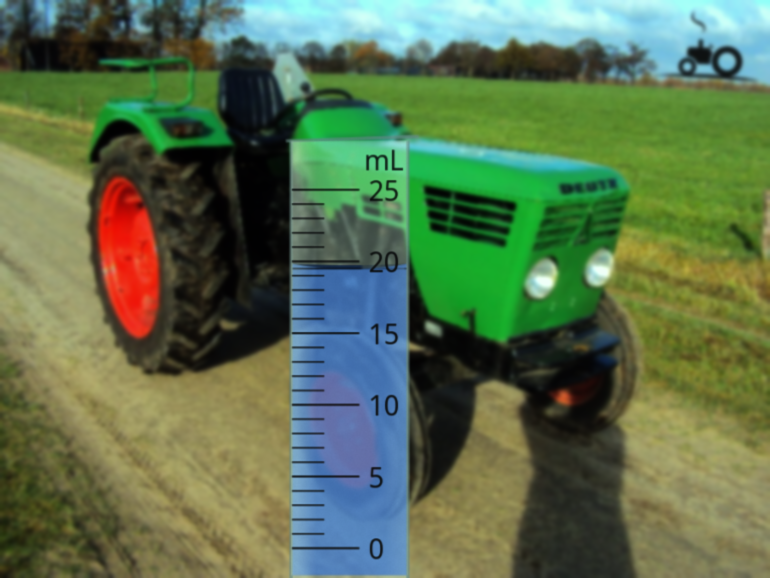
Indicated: 19.5mL
